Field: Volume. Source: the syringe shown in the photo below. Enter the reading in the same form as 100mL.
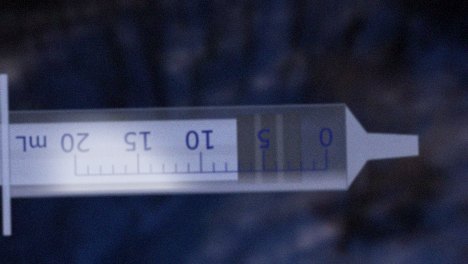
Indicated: 2mL
